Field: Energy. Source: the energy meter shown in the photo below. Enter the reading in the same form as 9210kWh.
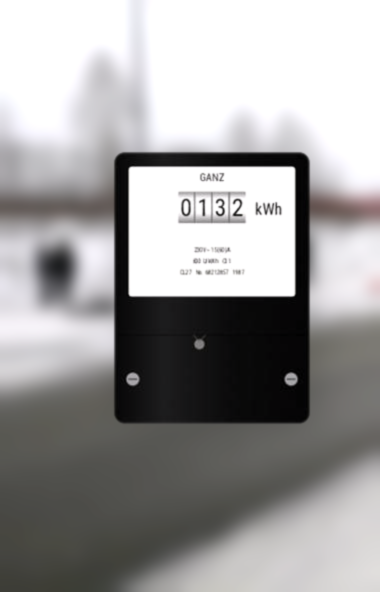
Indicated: 132kWh
